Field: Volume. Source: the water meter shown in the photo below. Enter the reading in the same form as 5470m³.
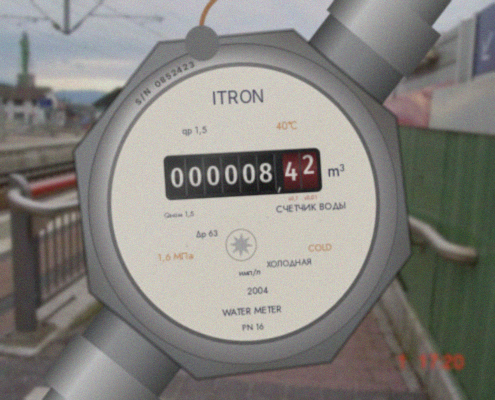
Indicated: 8.42m³
